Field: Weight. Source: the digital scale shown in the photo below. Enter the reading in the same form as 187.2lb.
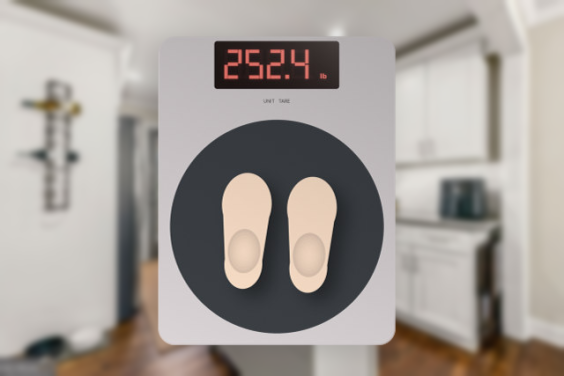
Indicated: 252.4lb
